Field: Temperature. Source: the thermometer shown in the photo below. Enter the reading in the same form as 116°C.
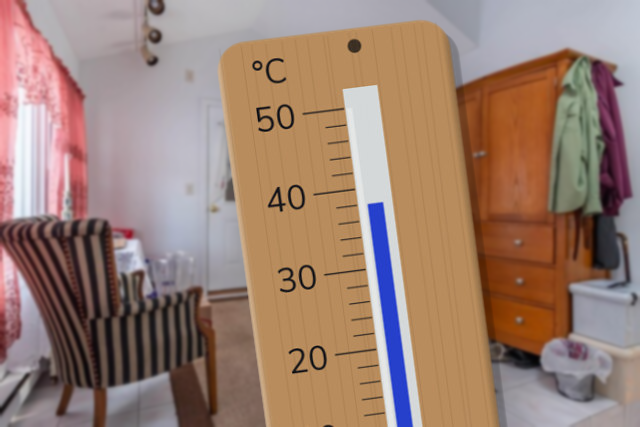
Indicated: 38°C
